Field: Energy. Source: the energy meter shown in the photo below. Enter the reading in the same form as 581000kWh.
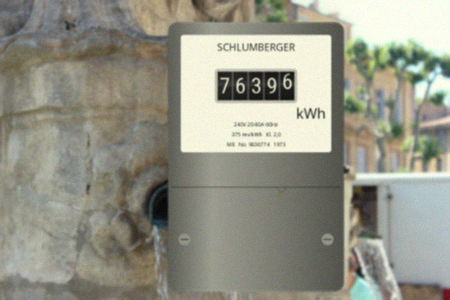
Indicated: 76396kWh
